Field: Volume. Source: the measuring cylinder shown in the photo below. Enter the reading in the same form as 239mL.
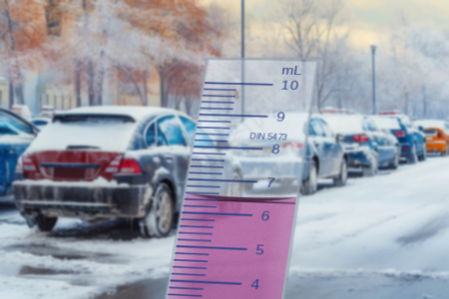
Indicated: 6.4mL
